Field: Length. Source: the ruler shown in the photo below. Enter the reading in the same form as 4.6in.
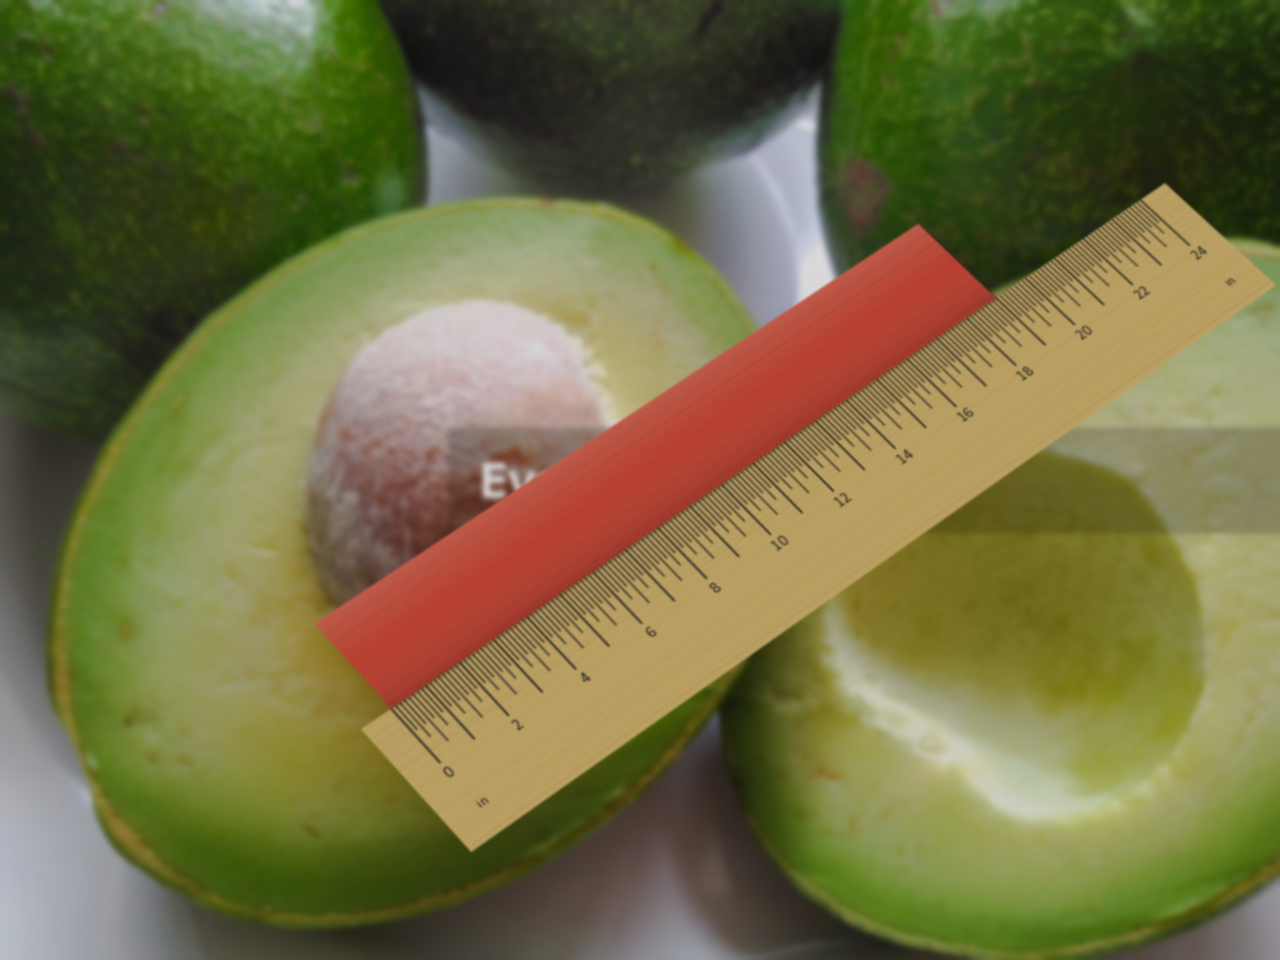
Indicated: 19in
